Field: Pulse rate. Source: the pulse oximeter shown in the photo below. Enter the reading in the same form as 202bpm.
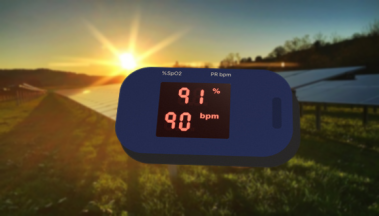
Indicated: 90bpm
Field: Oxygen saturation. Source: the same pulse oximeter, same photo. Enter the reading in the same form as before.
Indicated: 91%
